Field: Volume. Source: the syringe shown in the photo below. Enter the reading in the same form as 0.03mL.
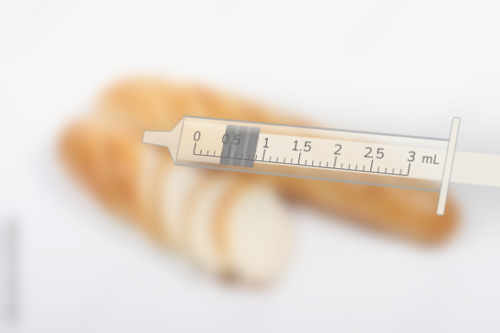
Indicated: 0.4mL
